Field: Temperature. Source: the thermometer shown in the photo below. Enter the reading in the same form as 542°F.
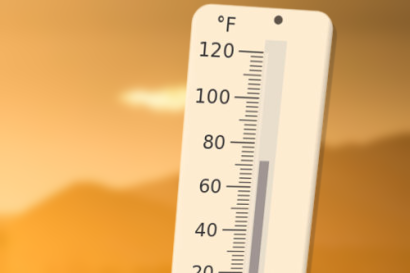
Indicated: 72°F
